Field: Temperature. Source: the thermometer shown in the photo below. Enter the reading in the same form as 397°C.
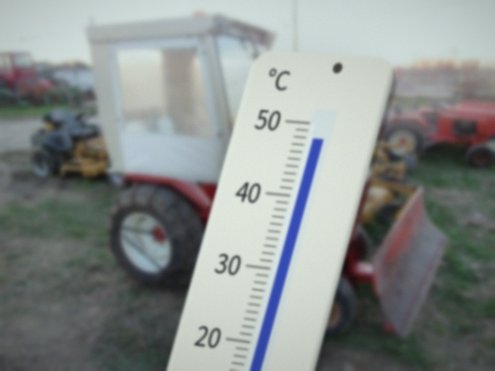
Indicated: 48°C
